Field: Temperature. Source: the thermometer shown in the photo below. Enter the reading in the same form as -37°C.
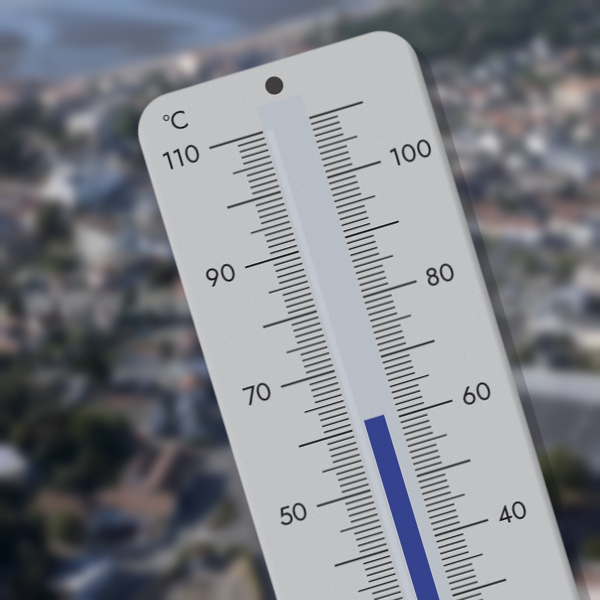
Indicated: 61°C
